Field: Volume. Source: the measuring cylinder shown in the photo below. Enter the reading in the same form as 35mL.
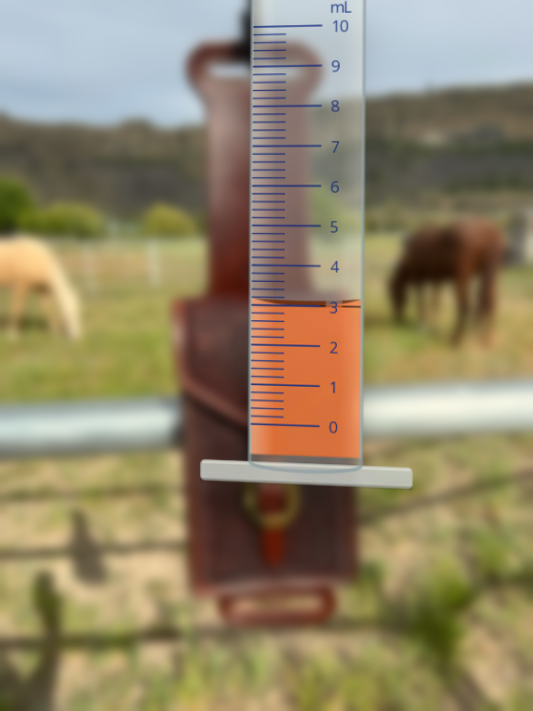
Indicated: 3mL
